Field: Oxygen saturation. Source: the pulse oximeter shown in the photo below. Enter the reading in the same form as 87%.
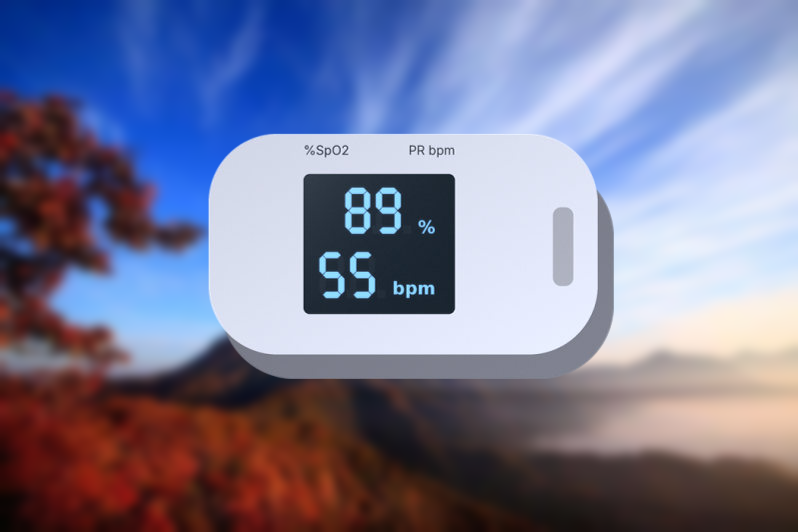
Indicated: 89%
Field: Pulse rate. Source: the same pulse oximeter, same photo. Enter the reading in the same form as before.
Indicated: 55bpm
